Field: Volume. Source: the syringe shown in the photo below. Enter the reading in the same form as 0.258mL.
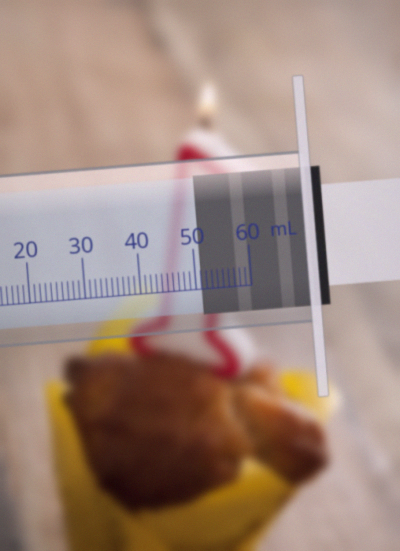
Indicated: 51mL
